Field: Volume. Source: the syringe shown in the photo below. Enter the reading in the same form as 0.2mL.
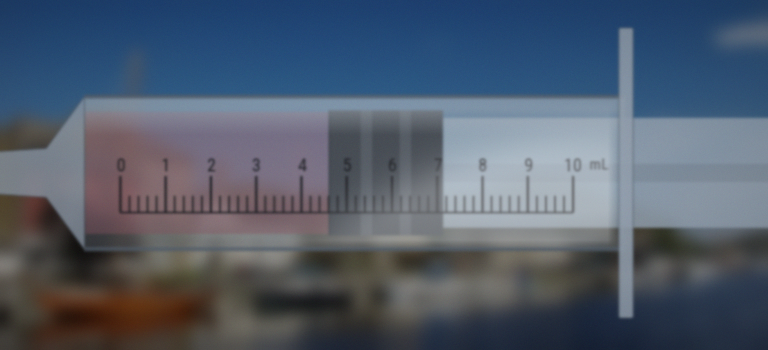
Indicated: 4.6mL
